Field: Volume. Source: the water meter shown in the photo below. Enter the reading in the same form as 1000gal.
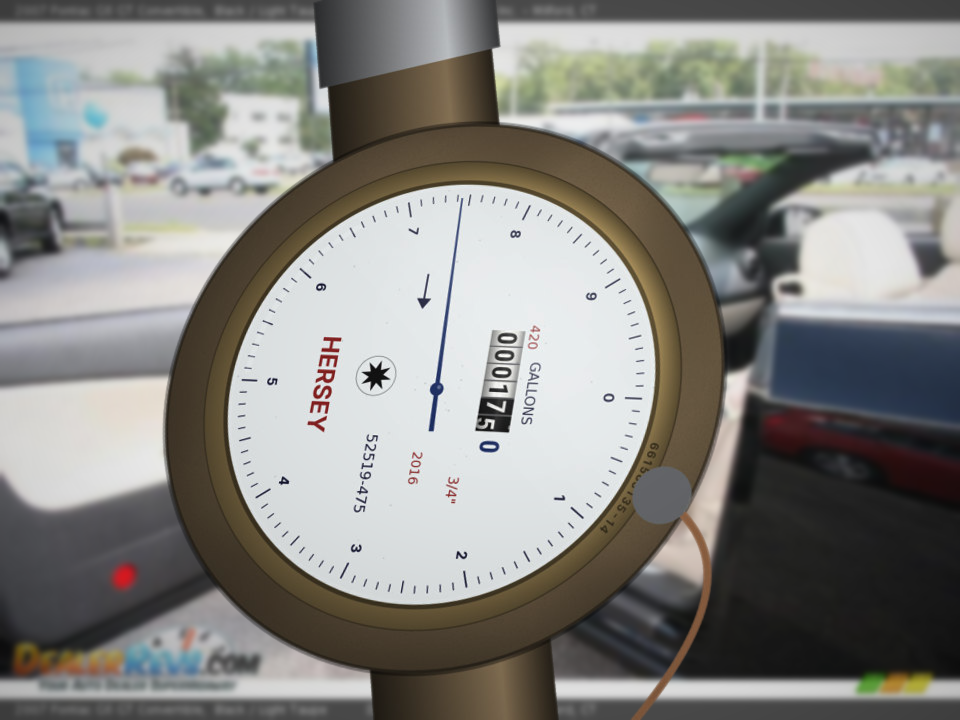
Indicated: 1747.4gal
